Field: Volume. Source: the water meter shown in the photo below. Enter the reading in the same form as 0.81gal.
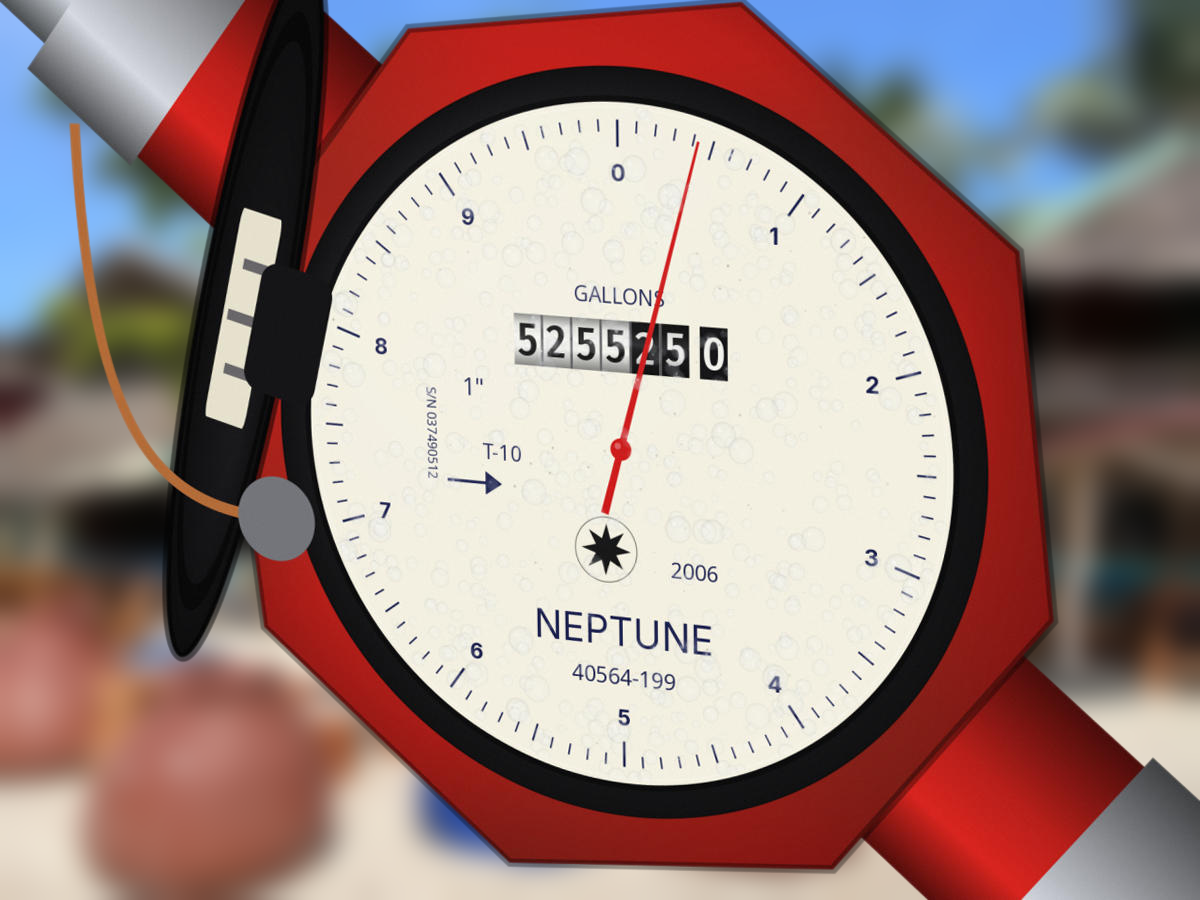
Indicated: 5255250.4gal
